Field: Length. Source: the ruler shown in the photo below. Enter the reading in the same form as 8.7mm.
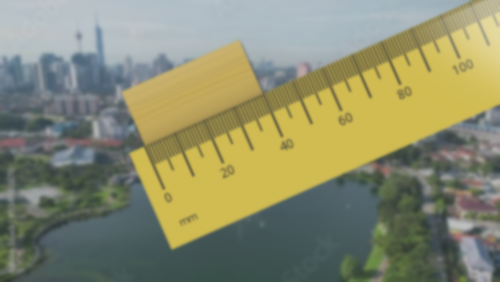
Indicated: 40mm
